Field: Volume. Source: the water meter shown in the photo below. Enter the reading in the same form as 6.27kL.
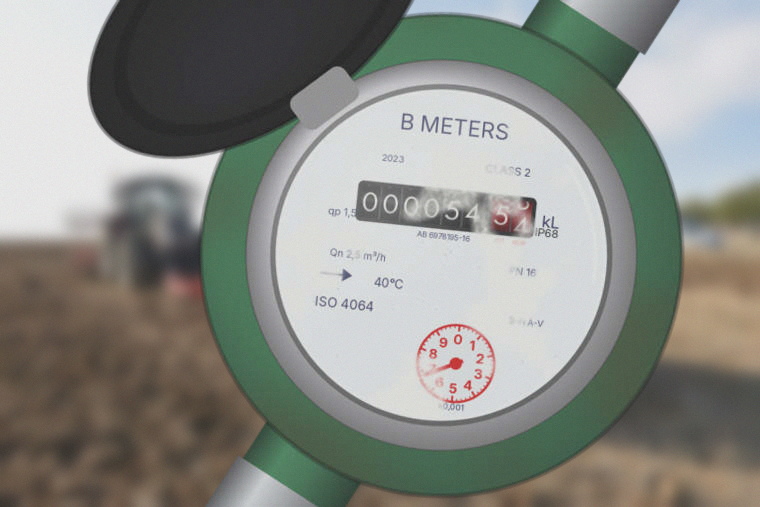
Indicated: 54.536kL
